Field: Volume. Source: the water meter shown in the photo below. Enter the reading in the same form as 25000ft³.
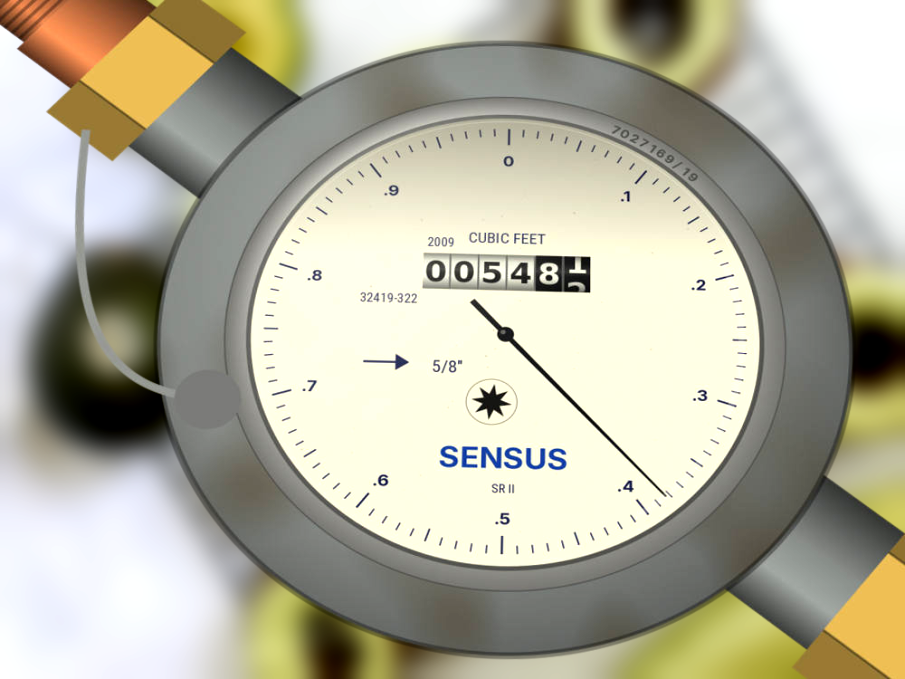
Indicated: 5481.38ft³
